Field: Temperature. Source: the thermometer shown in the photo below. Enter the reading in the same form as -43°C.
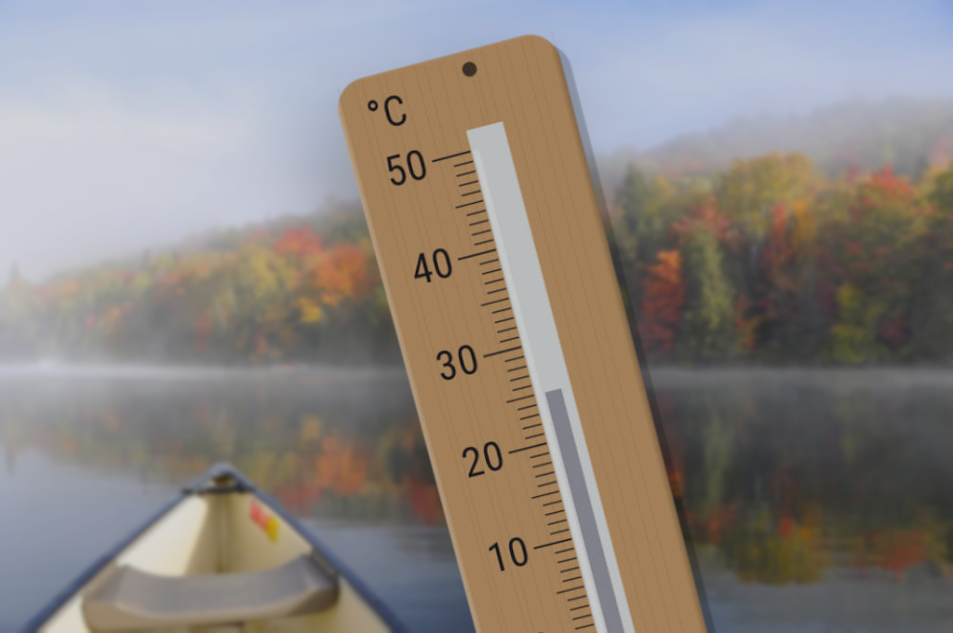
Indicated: 25°C
